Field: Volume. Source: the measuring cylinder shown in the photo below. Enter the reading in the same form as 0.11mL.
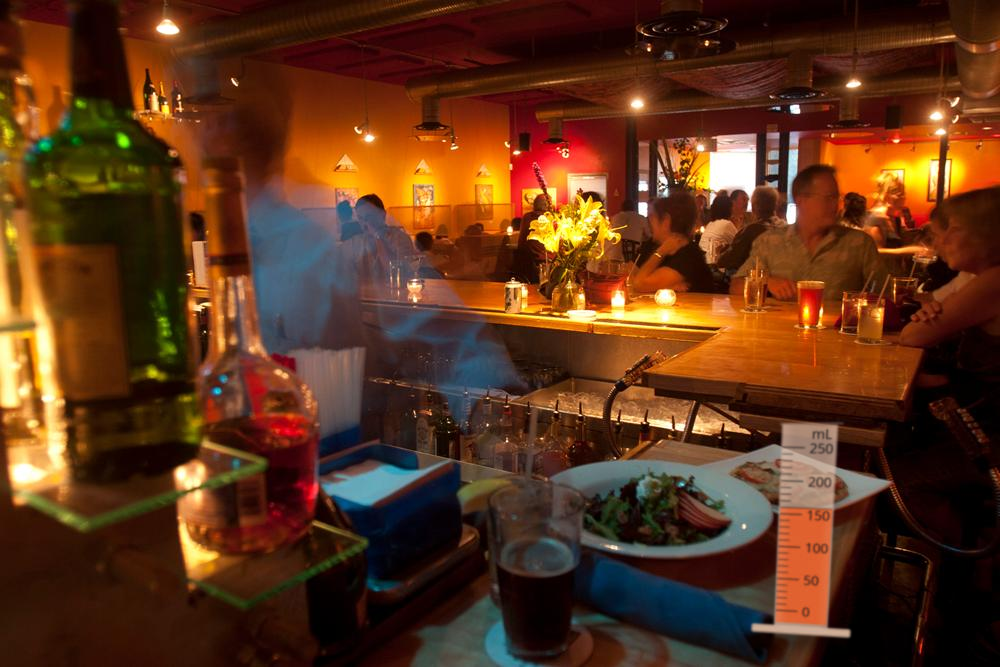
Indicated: 160mL
